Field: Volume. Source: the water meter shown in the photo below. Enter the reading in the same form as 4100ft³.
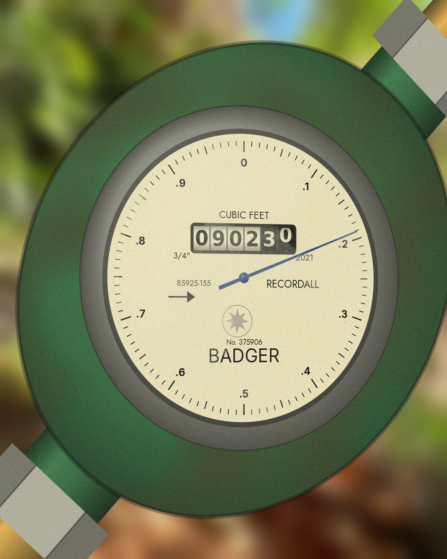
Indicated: 90230.19ft³
